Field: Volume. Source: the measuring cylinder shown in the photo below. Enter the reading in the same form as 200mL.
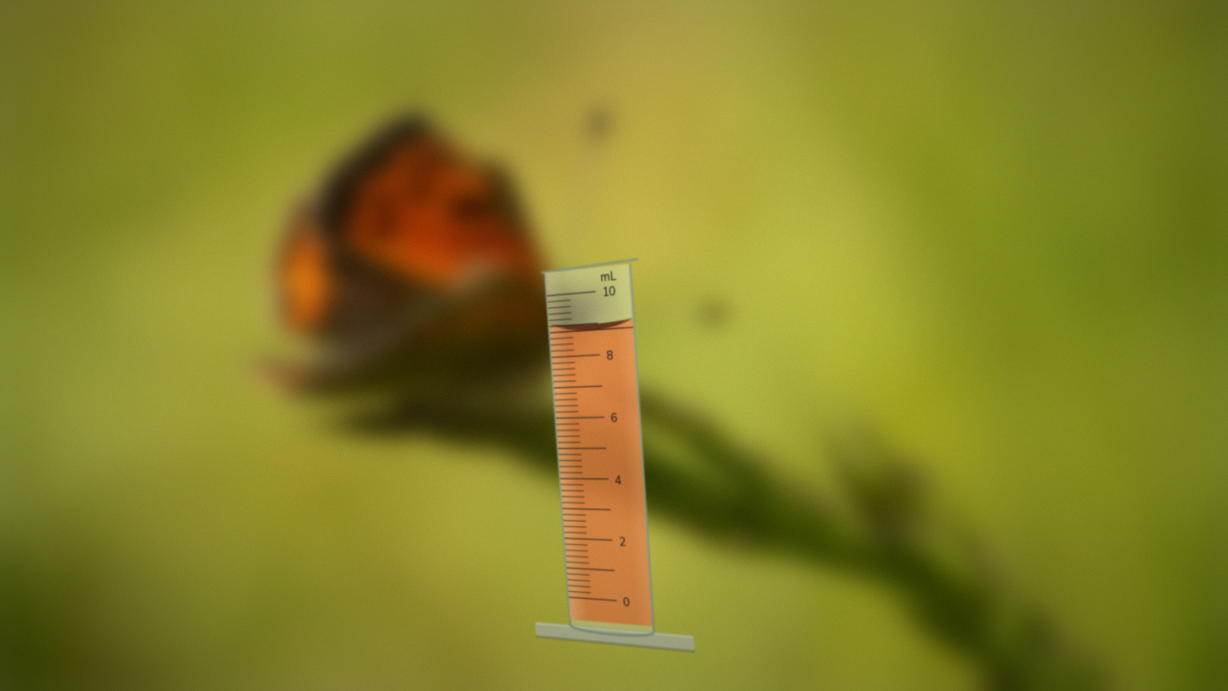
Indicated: 8.8mL
